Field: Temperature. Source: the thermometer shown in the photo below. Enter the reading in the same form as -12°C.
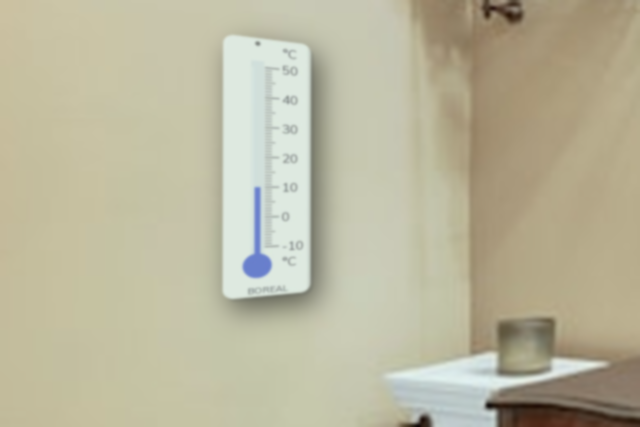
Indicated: 10°C
